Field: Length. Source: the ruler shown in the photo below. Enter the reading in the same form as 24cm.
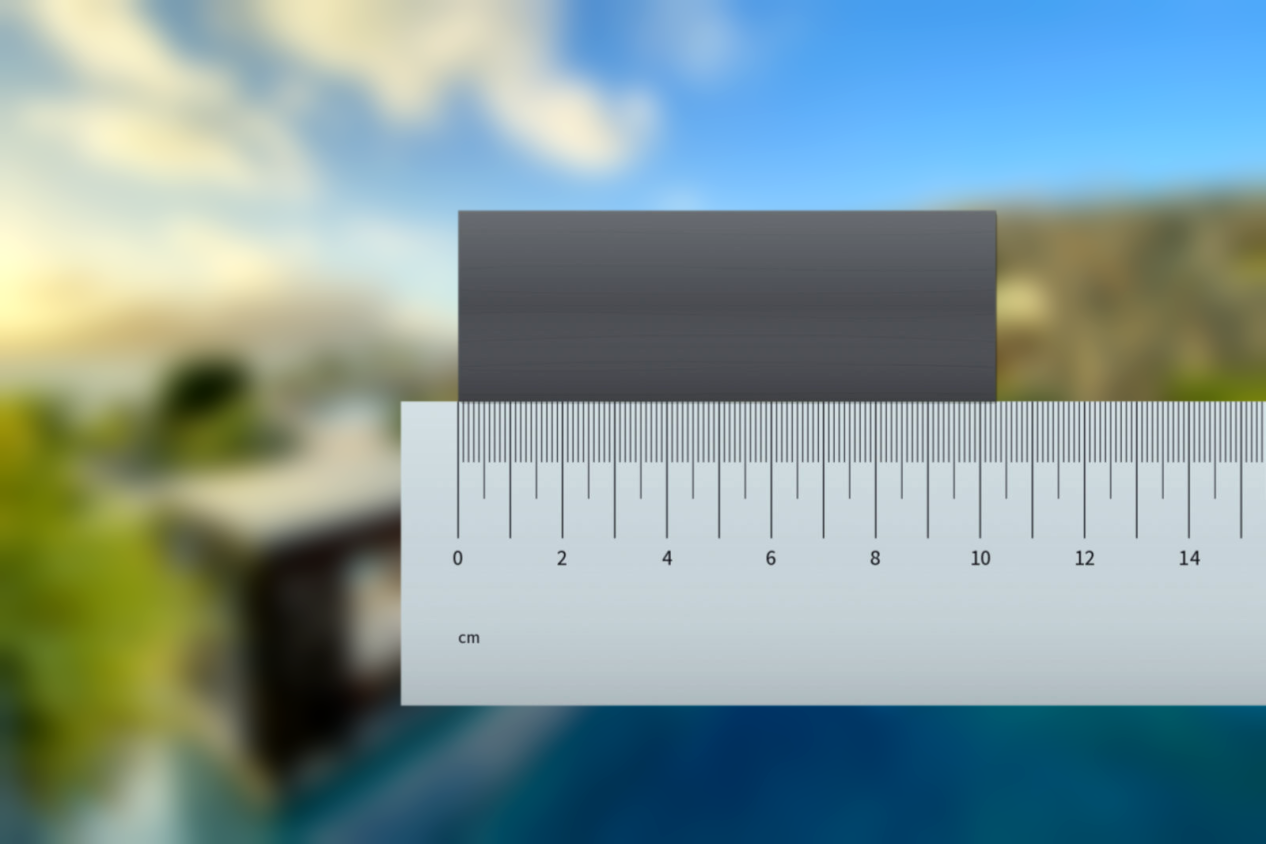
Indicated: 10.3cm
